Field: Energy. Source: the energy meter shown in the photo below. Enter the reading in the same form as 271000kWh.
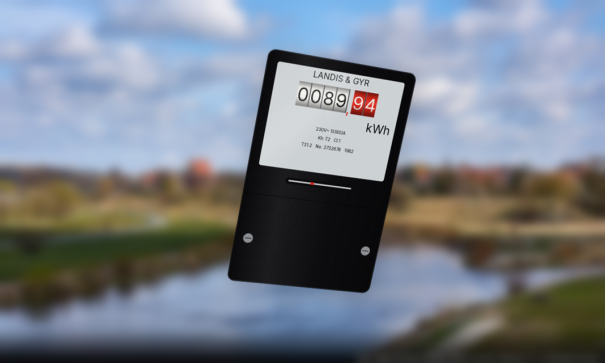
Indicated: 89.94kWh
